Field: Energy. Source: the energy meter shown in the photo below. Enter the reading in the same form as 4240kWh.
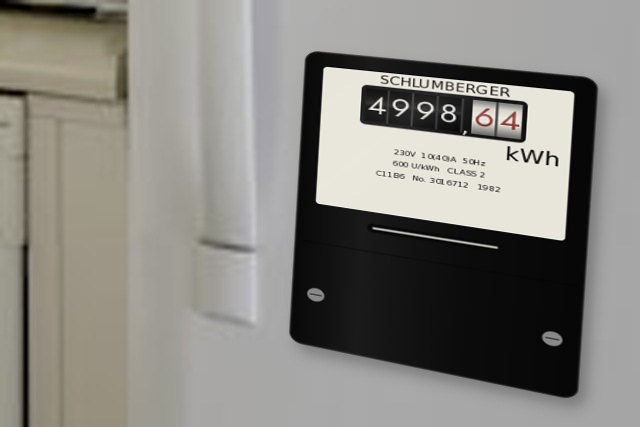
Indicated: 4998.64kWh
